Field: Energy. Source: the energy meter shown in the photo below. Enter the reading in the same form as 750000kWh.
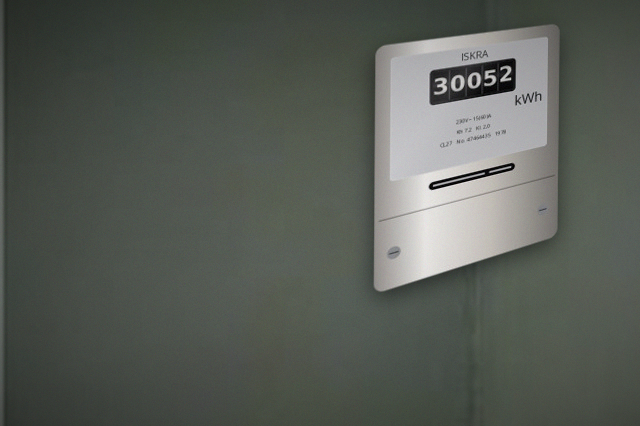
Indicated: 30052kWh
